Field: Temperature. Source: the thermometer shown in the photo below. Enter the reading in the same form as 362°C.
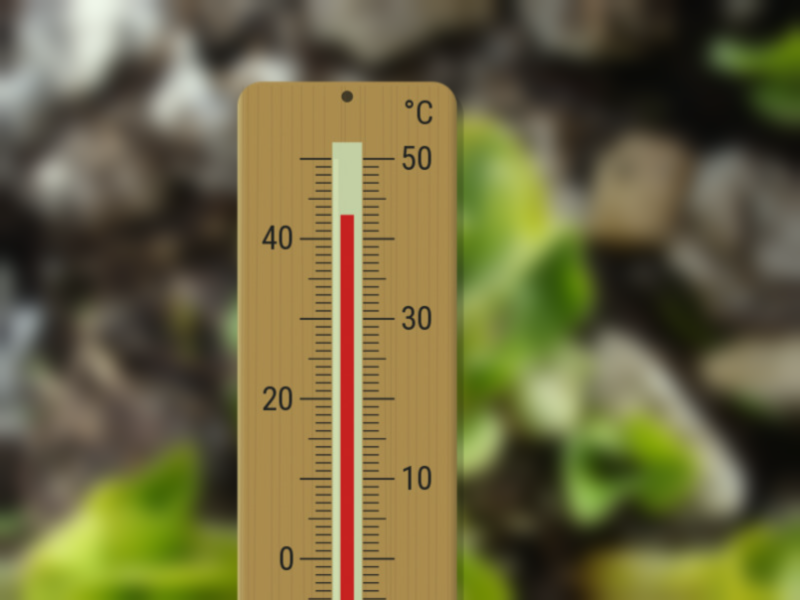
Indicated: 43°C
